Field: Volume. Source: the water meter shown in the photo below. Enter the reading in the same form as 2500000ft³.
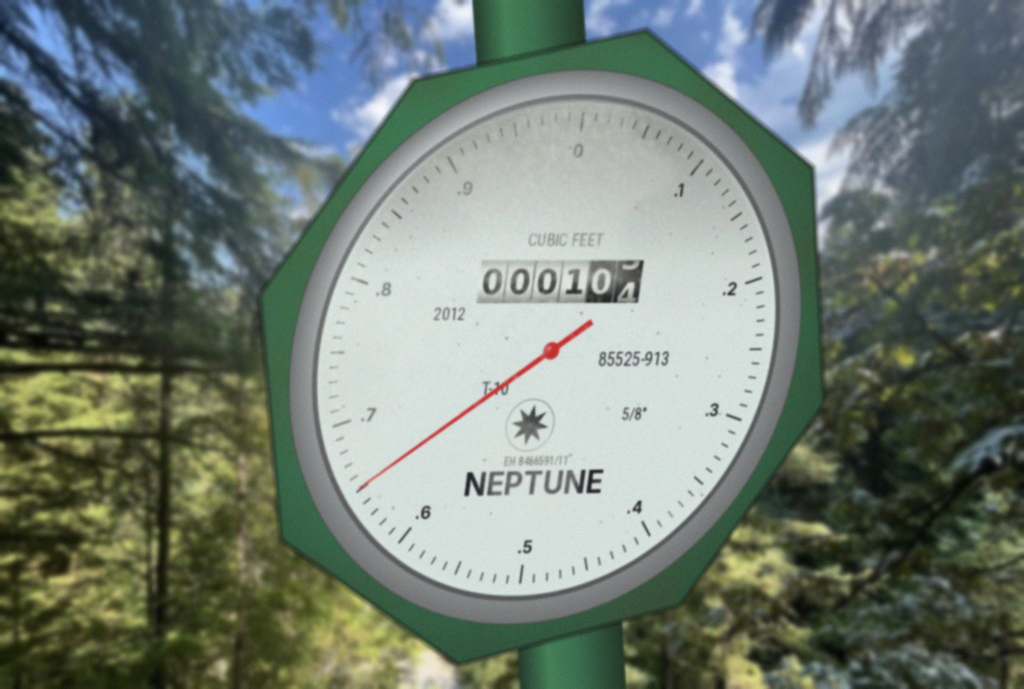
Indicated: 103.65ft³
